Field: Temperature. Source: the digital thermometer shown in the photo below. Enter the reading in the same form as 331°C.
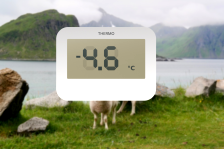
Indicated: -4.6°C
